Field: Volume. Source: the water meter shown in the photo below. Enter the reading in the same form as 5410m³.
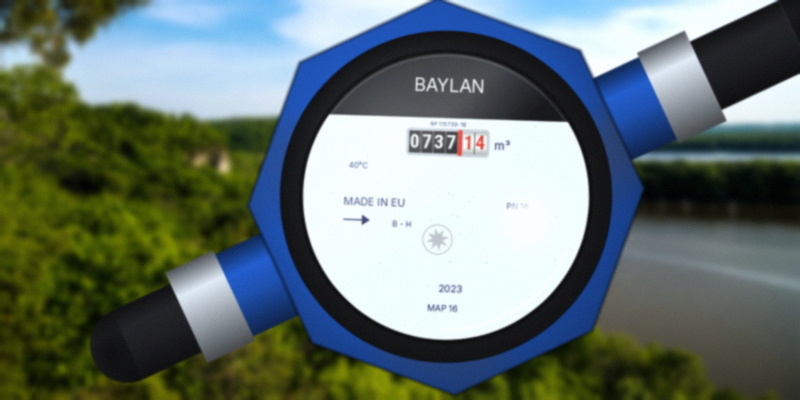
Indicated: 737.14m³
